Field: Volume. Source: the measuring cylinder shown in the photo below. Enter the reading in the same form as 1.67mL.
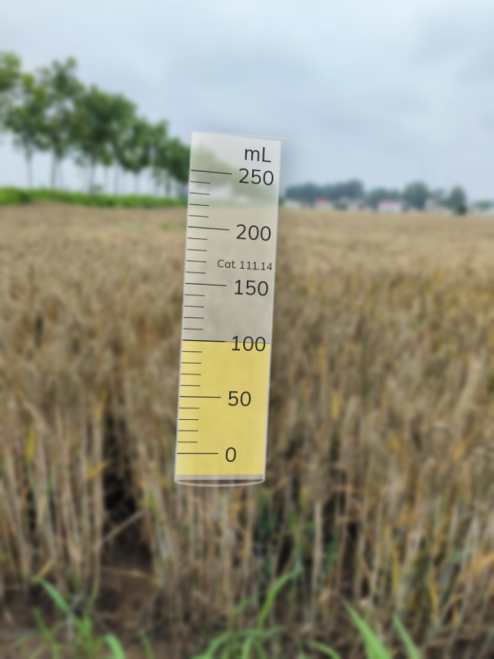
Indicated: 100mL
